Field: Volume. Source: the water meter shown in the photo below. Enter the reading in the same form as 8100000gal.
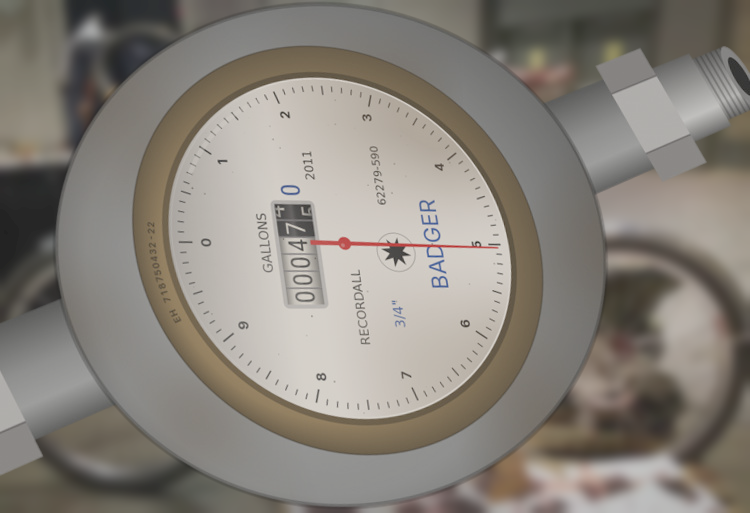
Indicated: 4745.0gal
